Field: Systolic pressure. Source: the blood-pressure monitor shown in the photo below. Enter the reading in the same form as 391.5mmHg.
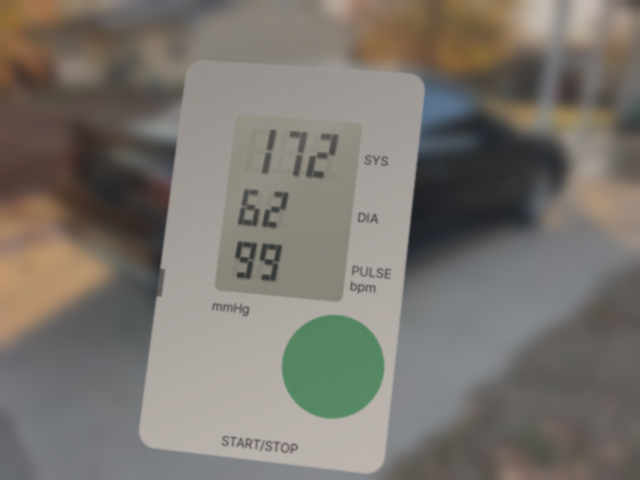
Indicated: 172mmHg
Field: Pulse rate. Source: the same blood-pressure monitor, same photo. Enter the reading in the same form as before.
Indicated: 99bpm
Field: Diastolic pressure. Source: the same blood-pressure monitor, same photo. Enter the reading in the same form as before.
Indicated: 62mmHg
